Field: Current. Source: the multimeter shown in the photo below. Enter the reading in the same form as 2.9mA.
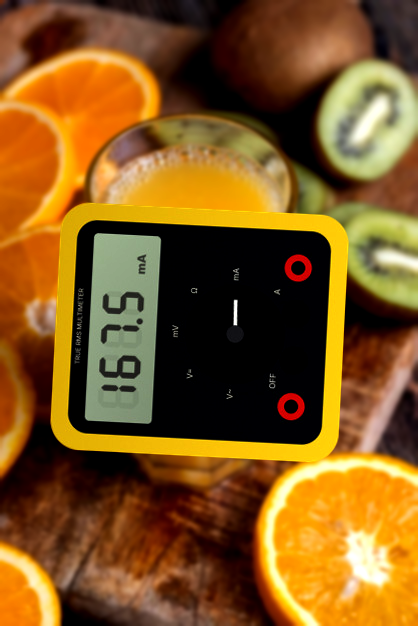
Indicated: 167.5mA
